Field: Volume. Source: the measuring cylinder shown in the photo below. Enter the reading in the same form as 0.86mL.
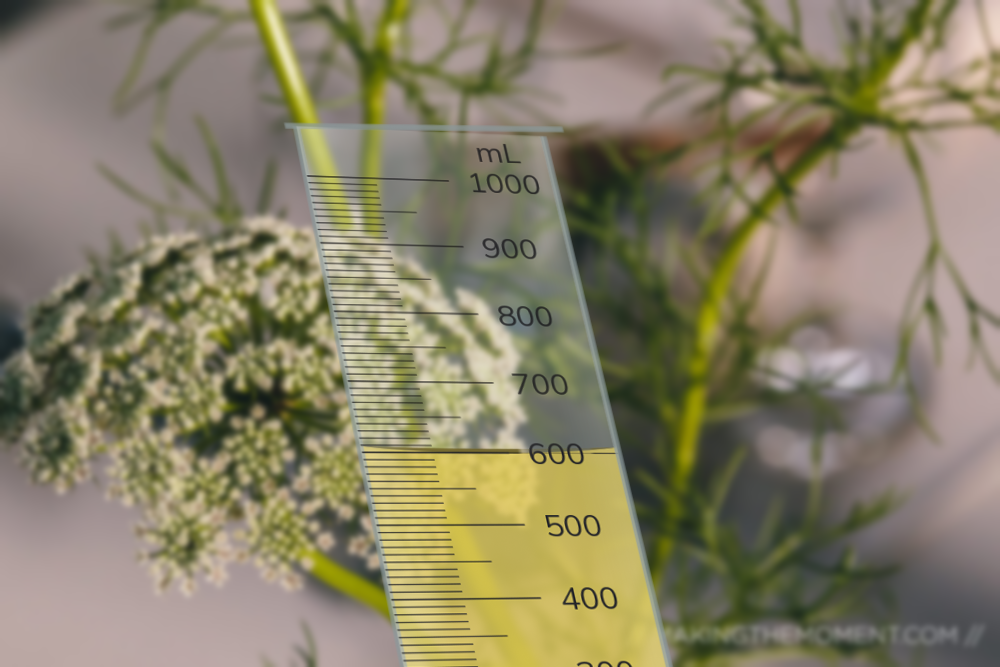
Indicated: 600mL
